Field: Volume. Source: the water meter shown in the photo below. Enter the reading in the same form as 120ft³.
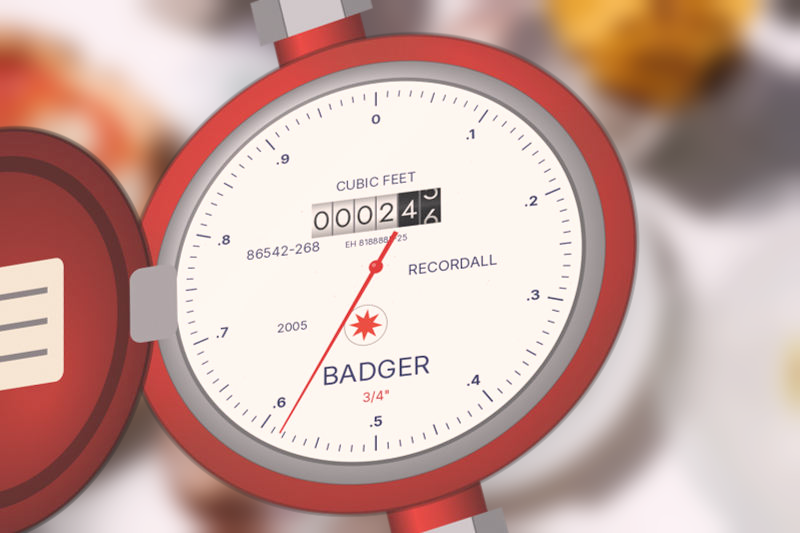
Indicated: 245.58ft³
